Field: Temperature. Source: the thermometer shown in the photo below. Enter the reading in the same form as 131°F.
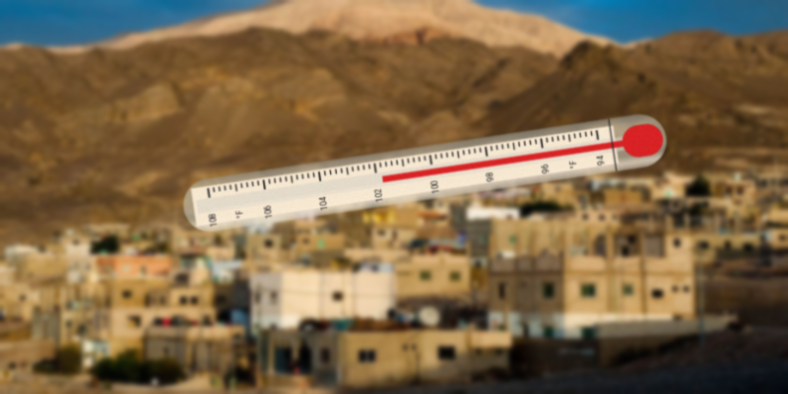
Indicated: 101.8°F
